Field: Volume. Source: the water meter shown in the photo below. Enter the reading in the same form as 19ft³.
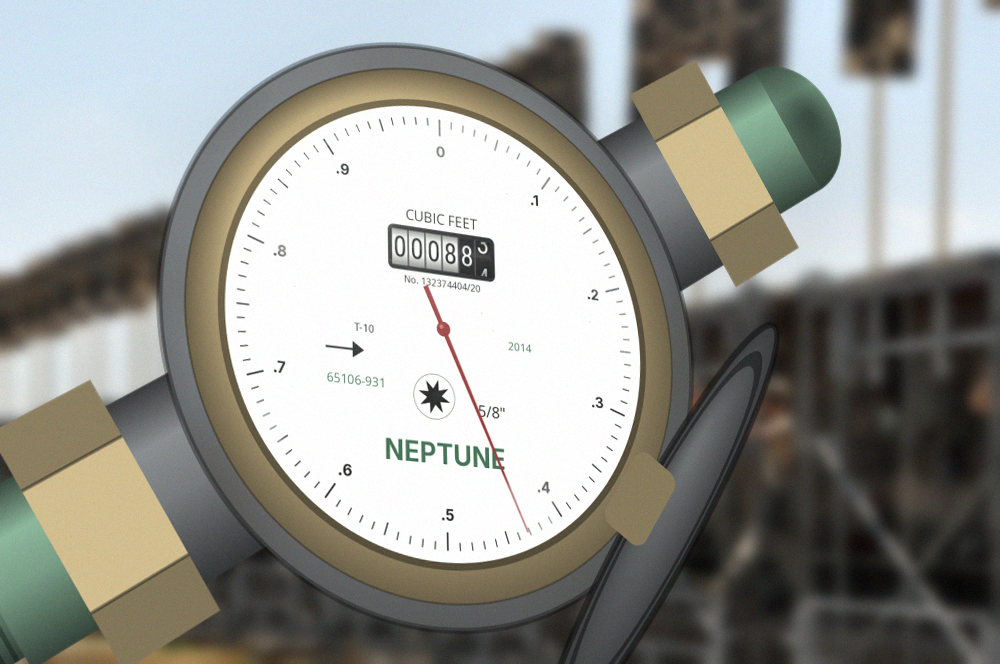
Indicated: 883.43ft³
